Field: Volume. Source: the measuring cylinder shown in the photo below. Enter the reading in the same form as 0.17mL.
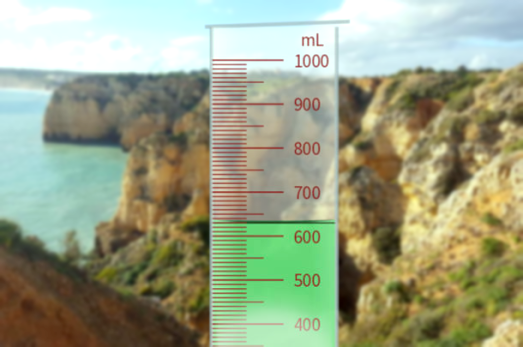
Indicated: 630mL
